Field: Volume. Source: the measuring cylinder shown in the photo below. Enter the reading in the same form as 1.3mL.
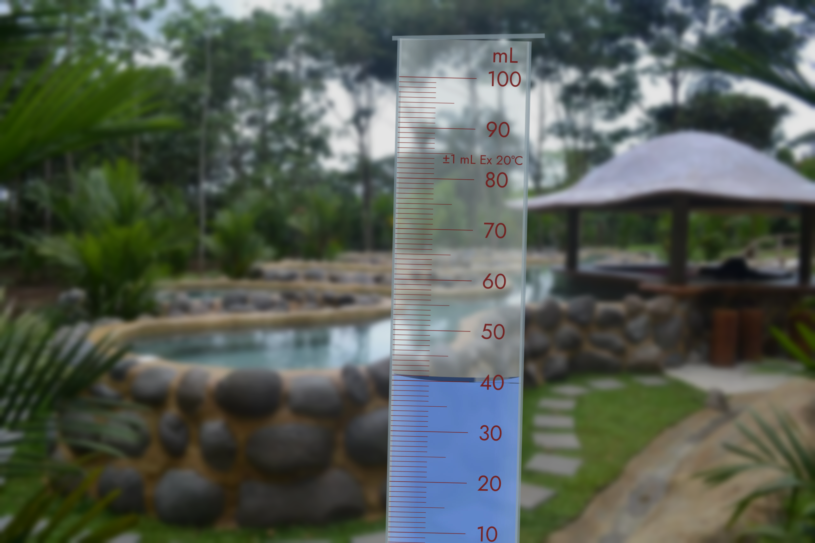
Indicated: 40mL
